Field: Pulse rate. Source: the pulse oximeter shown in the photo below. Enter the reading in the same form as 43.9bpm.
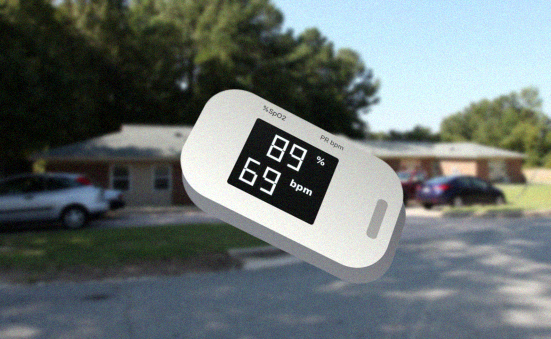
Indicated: 69bpm
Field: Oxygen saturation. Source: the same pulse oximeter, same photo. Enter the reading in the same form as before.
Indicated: 89%
